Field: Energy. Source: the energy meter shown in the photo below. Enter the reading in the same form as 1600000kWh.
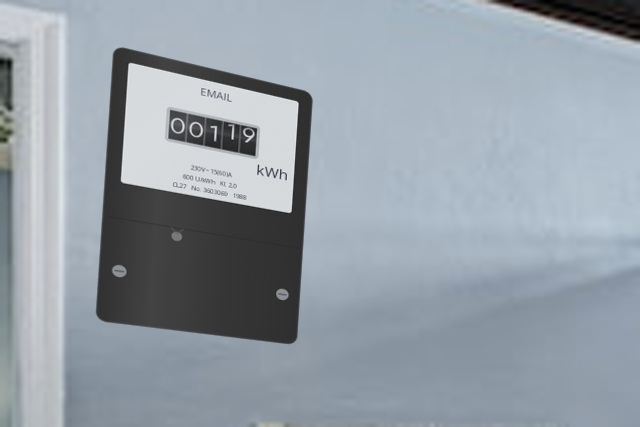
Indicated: 119kWh
